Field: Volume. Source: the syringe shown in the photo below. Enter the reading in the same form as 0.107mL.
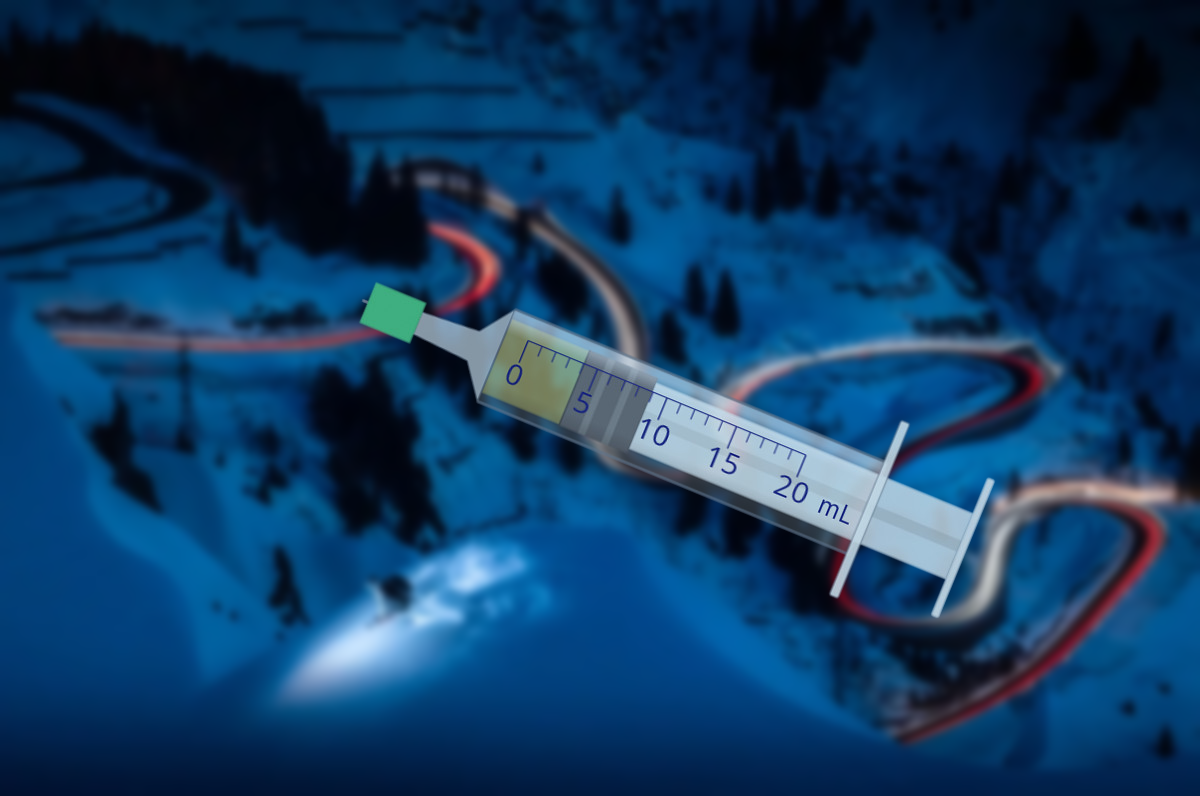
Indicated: 4mL
